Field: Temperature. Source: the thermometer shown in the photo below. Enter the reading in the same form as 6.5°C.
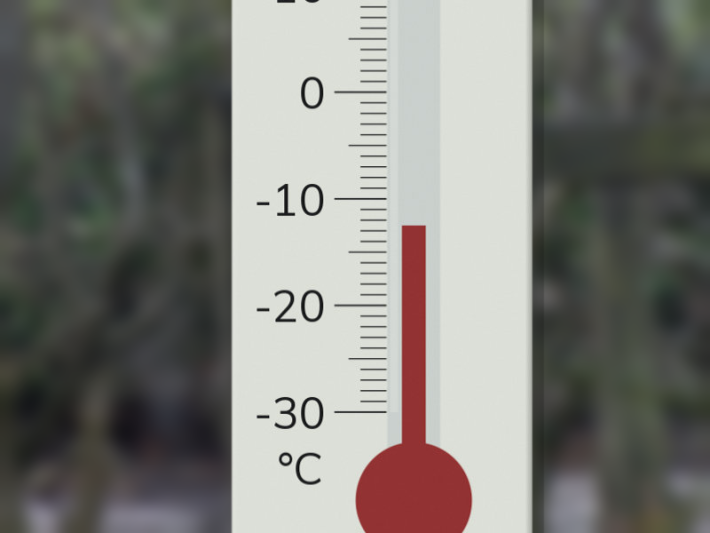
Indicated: -12.5°C
